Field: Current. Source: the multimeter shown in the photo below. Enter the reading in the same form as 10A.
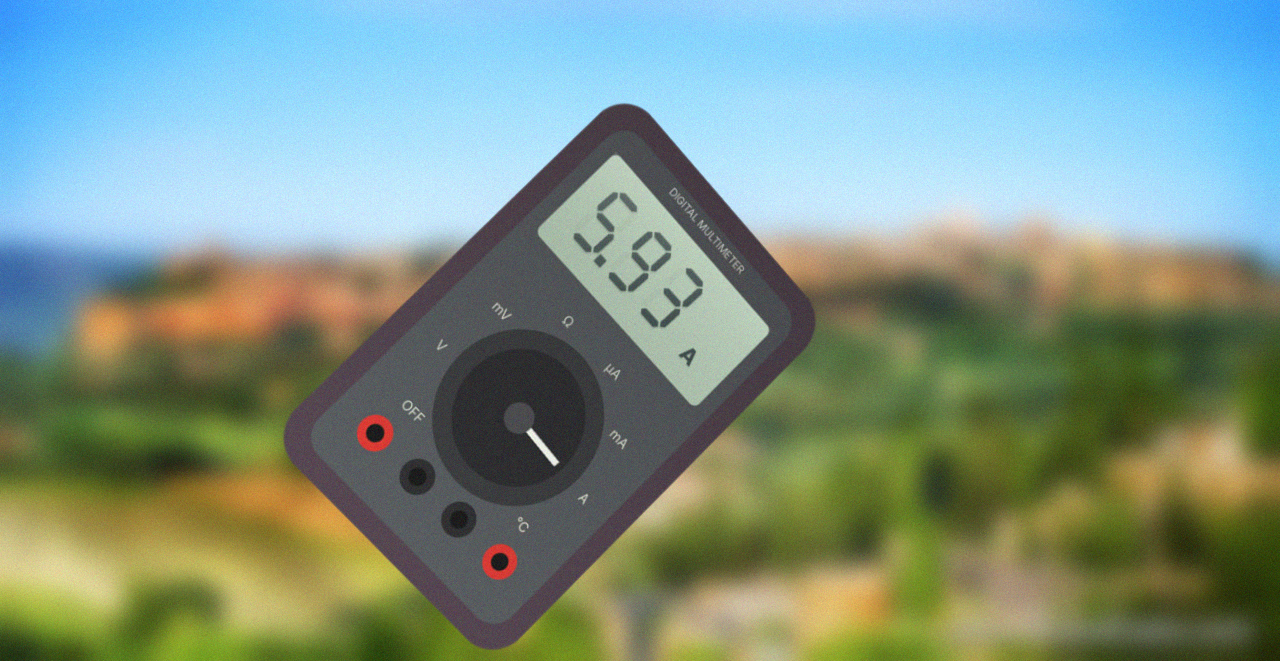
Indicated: 5.93A
